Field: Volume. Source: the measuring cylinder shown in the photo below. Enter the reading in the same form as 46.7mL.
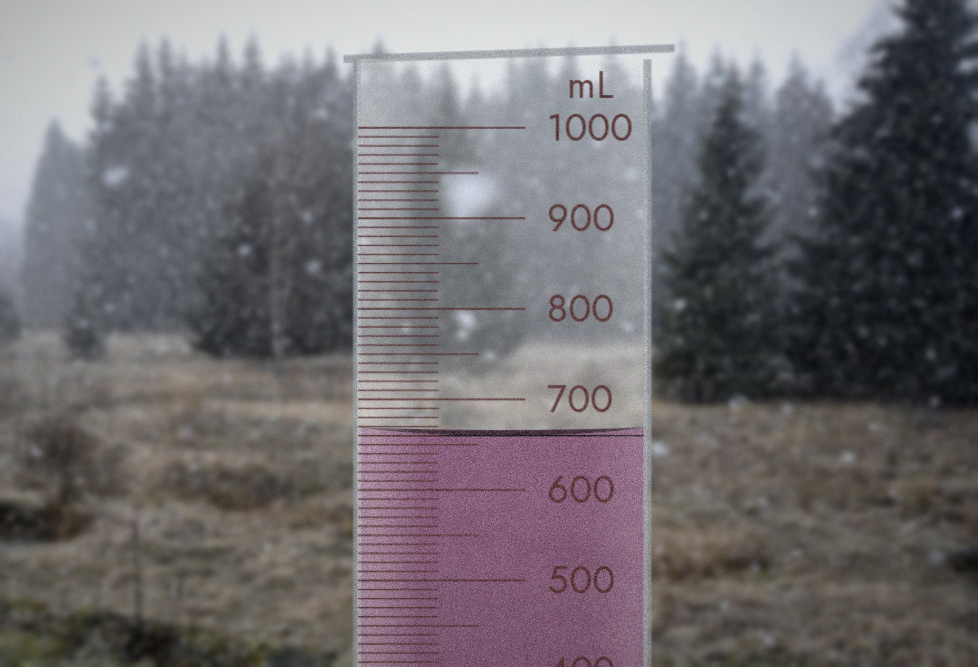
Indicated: 660mL
